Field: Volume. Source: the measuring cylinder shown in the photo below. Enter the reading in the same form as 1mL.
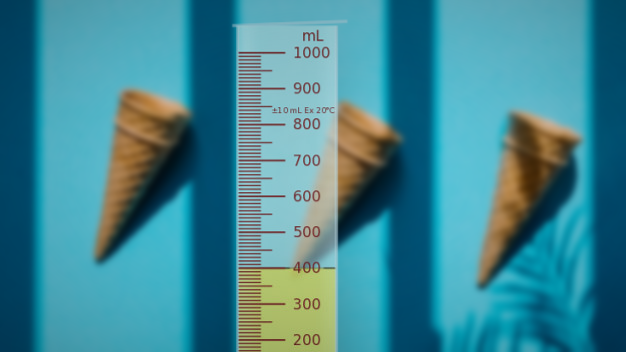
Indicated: 400mL
